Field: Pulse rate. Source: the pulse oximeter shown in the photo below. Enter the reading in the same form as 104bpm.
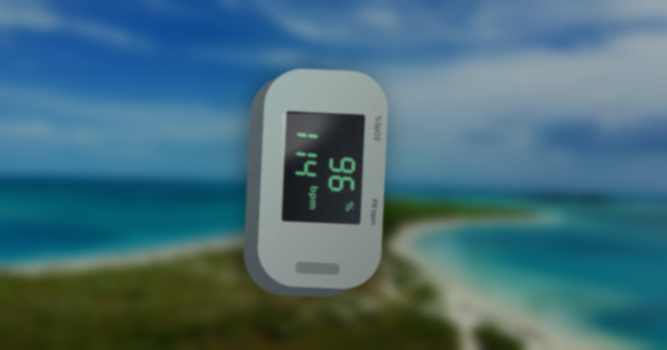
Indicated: 114bpm
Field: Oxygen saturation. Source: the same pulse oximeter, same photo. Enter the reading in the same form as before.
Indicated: 96%
